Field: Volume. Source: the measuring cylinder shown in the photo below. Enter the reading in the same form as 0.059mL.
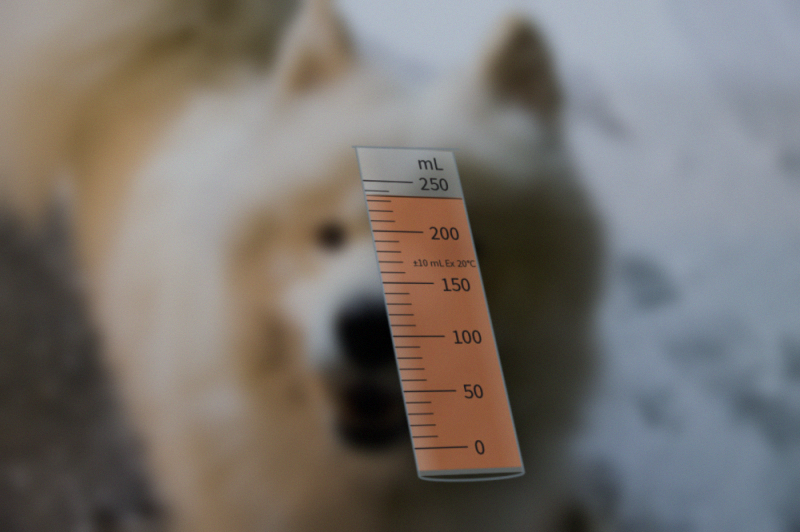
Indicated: 235mL
